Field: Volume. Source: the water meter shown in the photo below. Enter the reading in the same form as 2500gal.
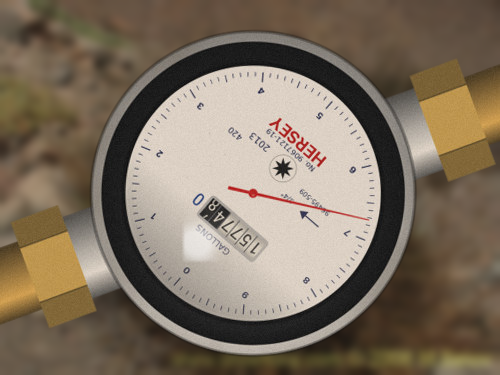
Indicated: 1577476.7gal
